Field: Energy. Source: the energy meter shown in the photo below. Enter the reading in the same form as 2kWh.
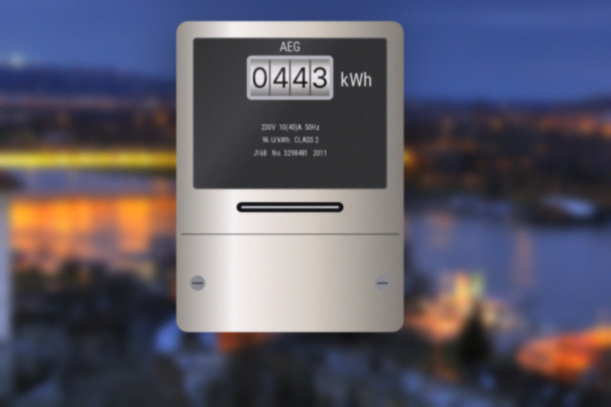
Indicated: 443kWh
